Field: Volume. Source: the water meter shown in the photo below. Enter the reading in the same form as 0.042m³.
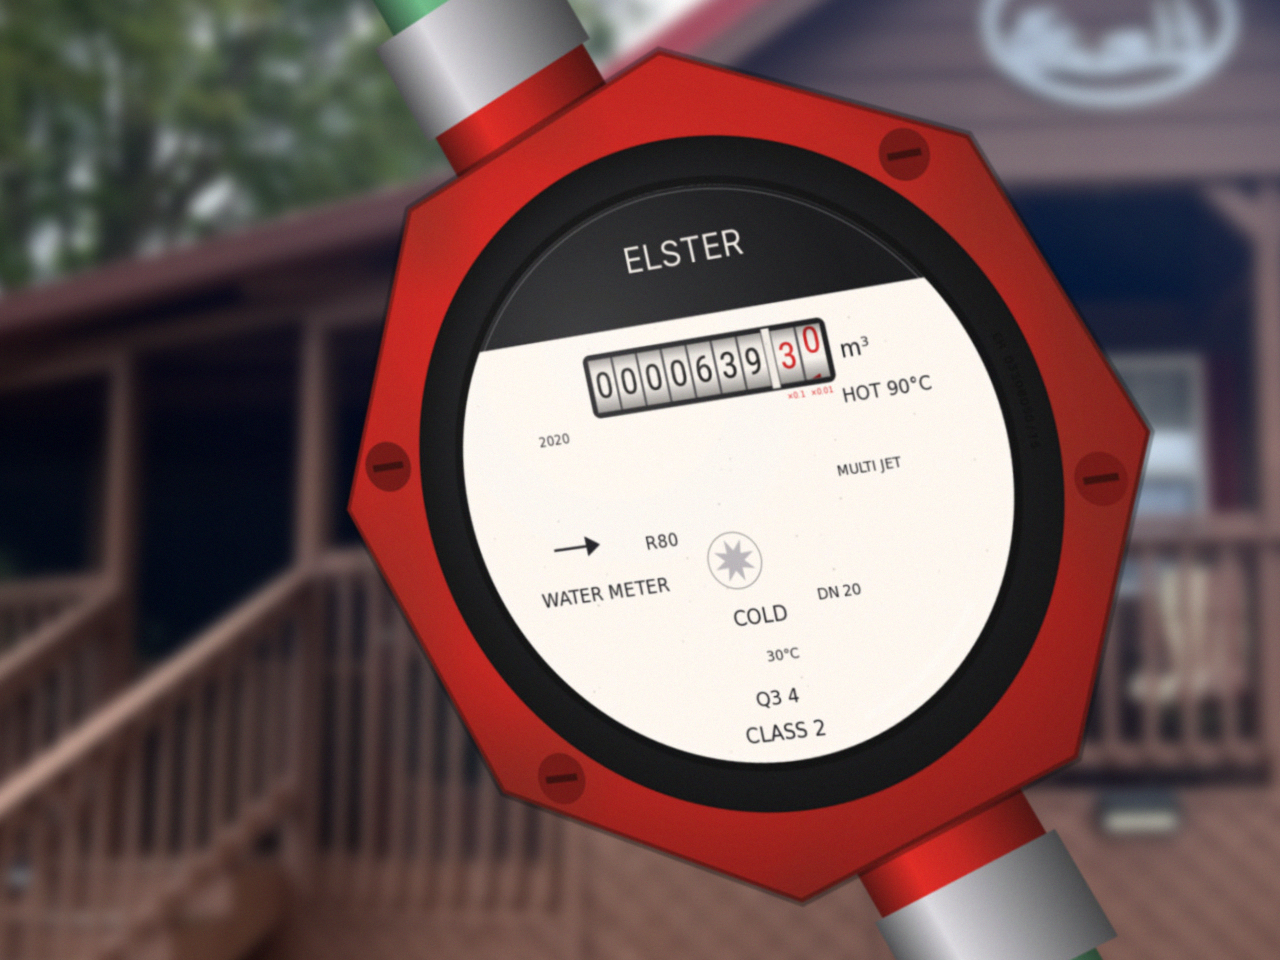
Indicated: 639.30m³
